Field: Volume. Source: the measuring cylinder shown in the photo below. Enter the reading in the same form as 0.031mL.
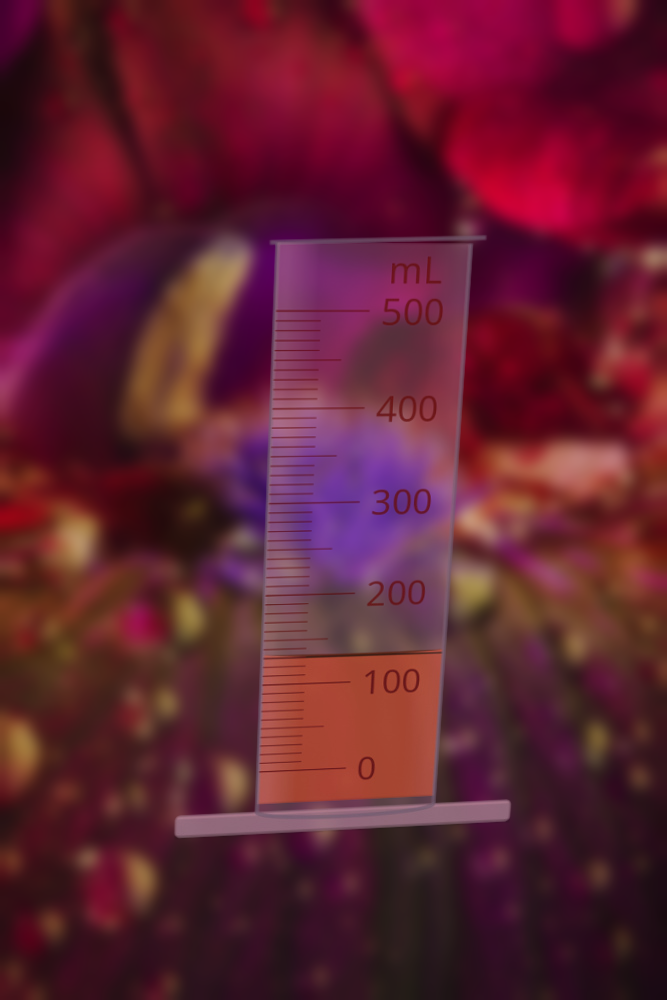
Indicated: 130mL
